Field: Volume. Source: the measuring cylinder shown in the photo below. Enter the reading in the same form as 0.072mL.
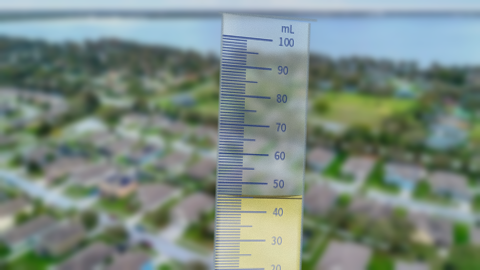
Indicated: 45mL
